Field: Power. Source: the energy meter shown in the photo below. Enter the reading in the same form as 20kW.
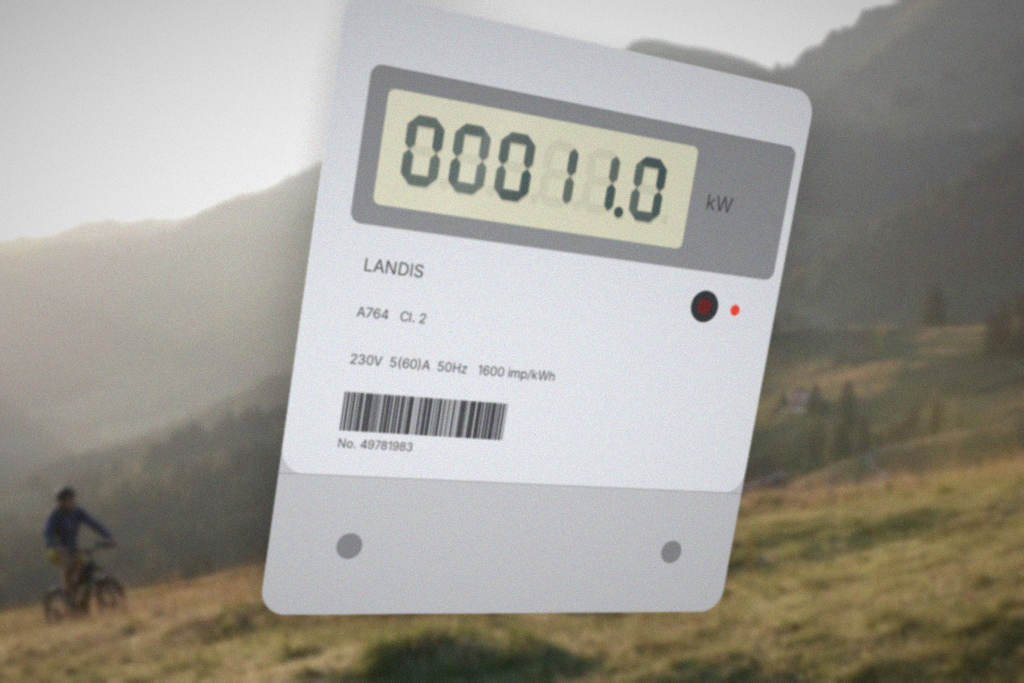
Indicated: 11.0kW
